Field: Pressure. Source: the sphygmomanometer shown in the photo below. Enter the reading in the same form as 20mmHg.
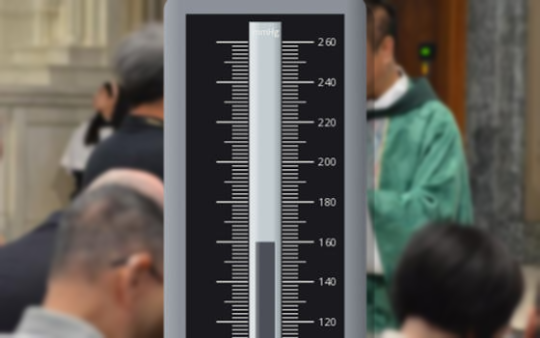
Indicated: 160mmHg
